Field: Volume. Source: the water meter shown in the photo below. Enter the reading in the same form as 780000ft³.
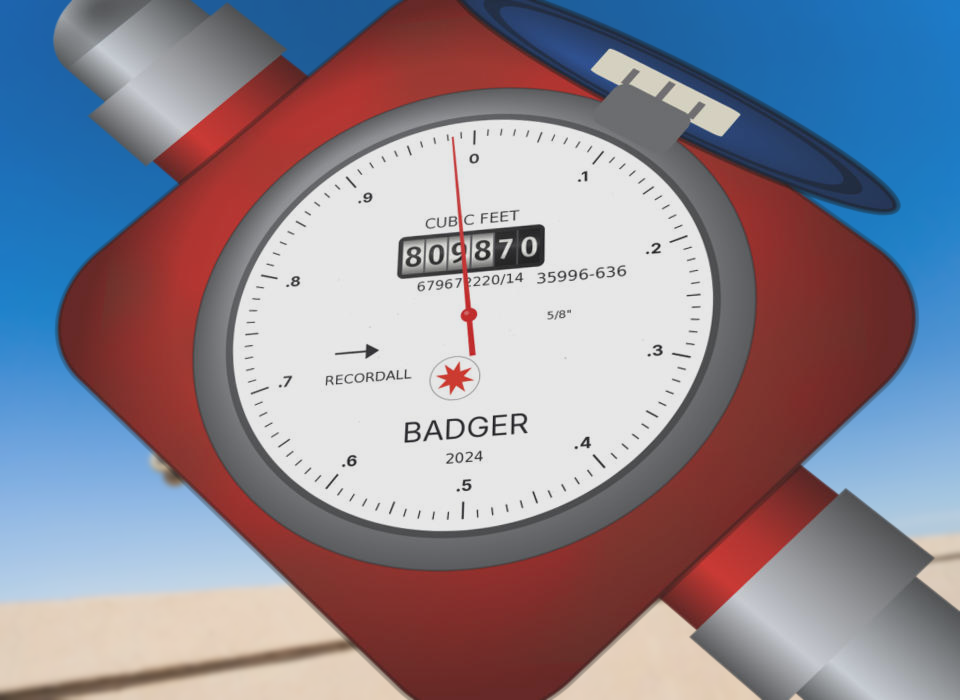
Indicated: 809869.98ft³
